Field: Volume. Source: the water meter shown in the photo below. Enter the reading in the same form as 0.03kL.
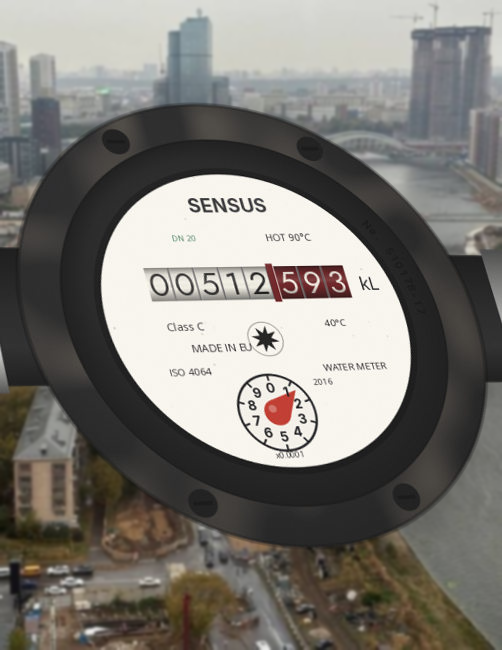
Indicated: 512.5931kL
